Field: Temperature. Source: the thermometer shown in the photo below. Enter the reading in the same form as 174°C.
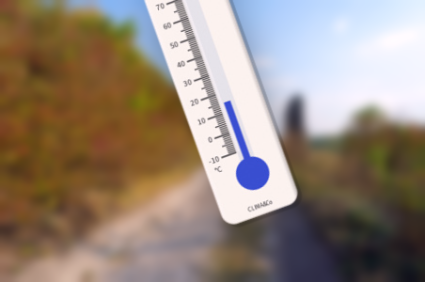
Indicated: 15°C
